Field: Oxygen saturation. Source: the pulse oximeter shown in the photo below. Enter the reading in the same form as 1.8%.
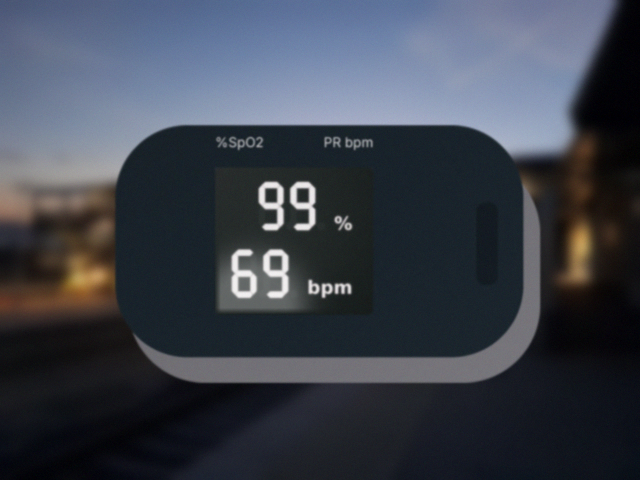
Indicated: 99%
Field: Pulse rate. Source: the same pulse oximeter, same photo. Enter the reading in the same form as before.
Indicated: 69bpm
